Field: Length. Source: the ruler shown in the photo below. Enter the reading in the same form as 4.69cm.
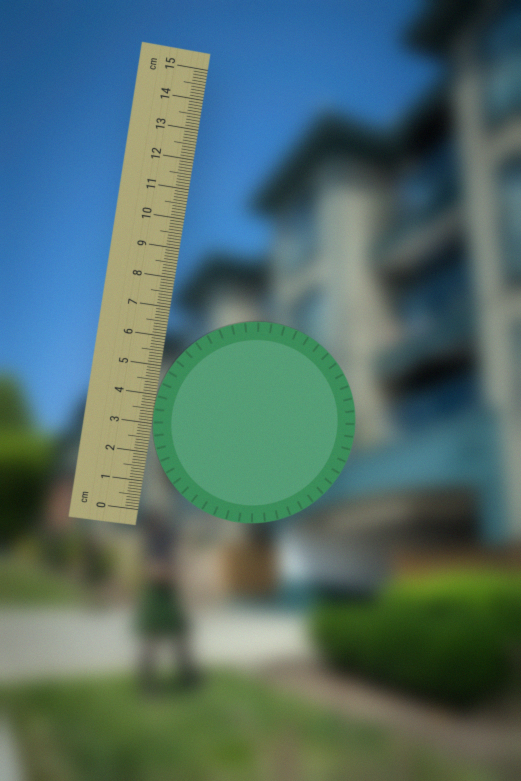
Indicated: 7cm
